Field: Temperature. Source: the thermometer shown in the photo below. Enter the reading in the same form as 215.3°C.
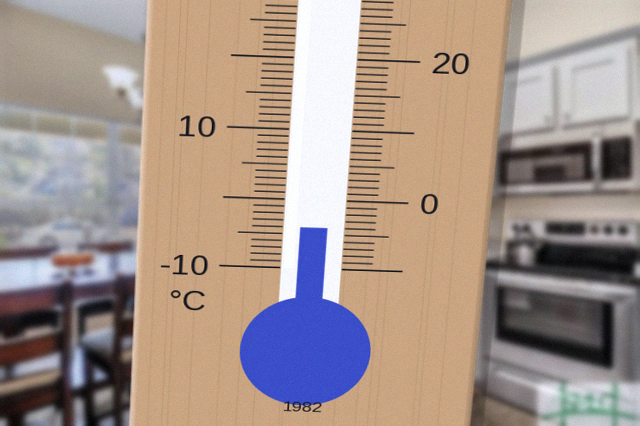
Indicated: -4°C
